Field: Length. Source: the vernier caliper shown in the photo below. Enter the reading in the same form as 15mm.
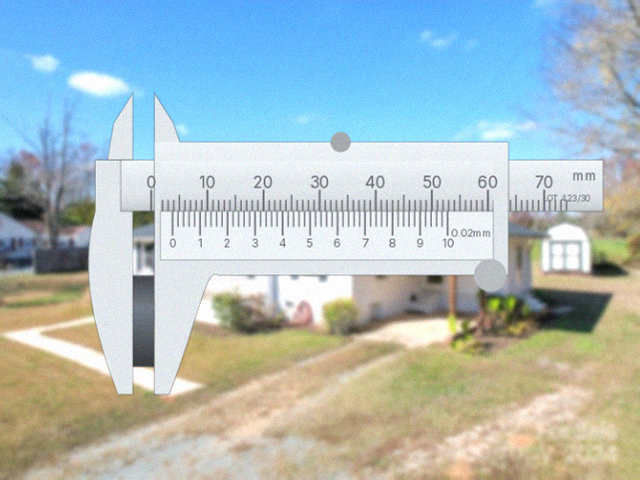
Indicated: 3.8mm
